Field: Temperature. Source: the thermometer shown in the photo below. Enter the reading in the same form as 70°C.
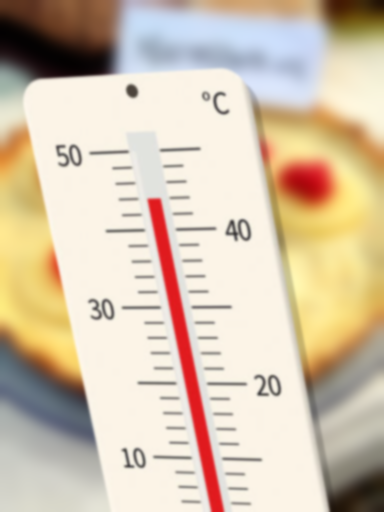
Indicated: 44°C
